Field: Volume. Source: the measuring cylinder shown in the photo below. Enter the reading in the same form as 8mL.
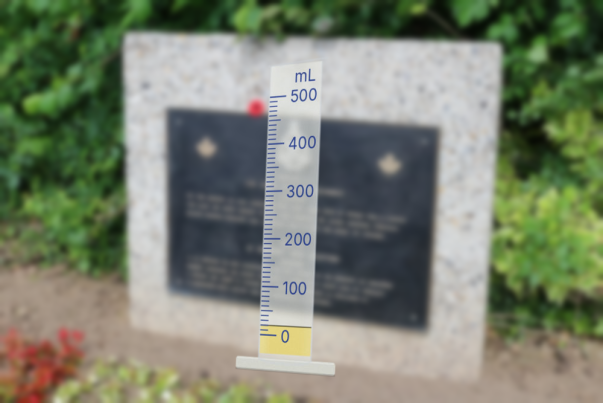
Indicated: 20mL
